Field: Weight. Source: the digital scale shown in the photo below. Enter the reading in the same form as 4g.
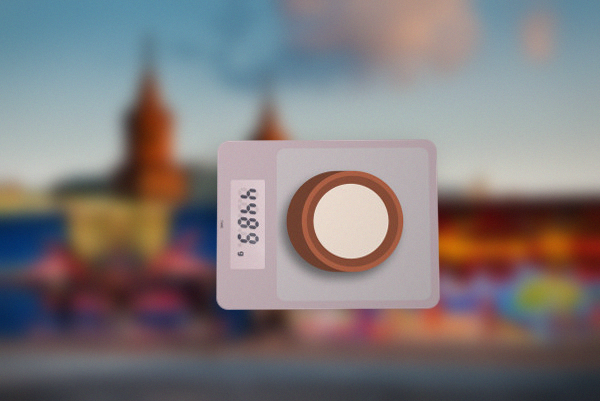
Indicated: 4489g
